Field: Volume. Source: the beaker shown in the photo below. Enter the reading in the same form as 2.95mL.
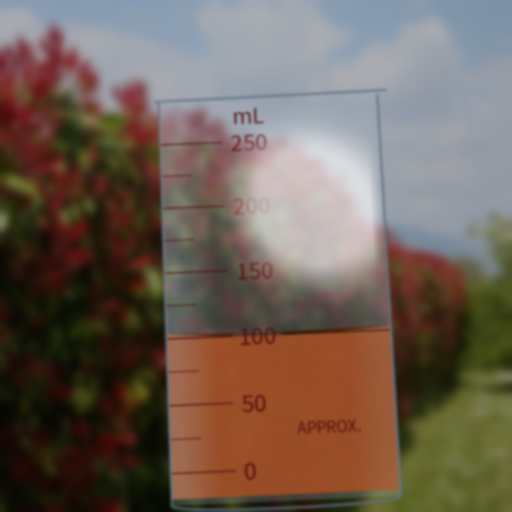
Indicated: 100mL
